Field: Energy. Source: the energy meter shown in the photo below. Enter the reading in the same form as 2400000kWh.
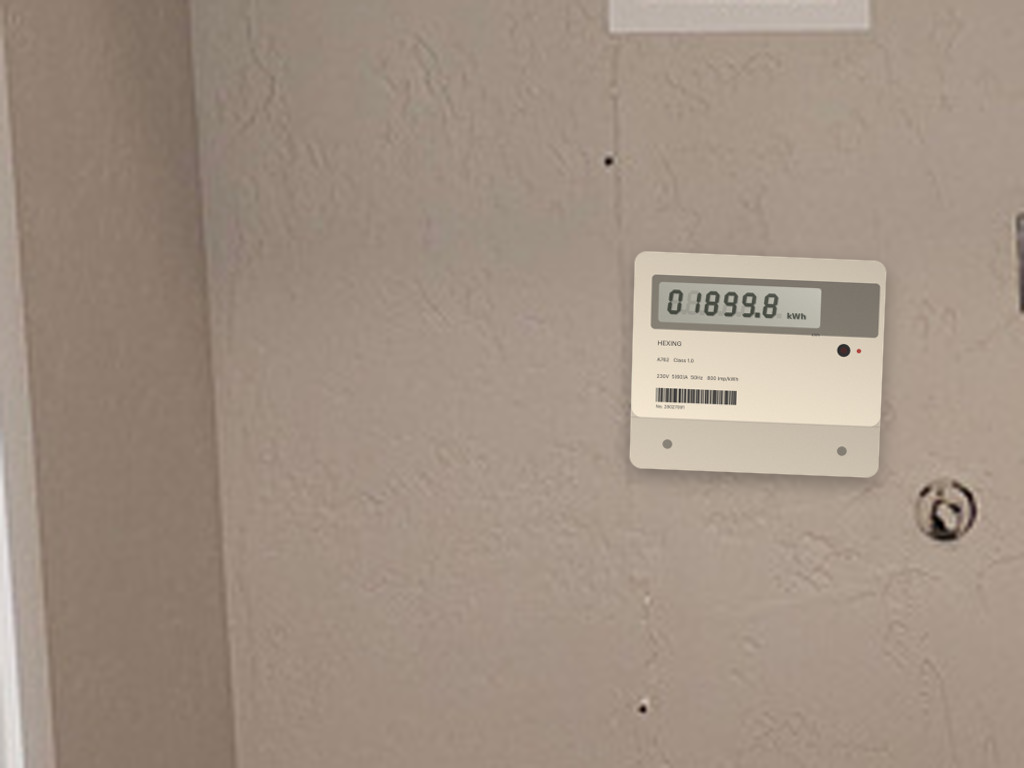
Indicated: 1899.8kWh
